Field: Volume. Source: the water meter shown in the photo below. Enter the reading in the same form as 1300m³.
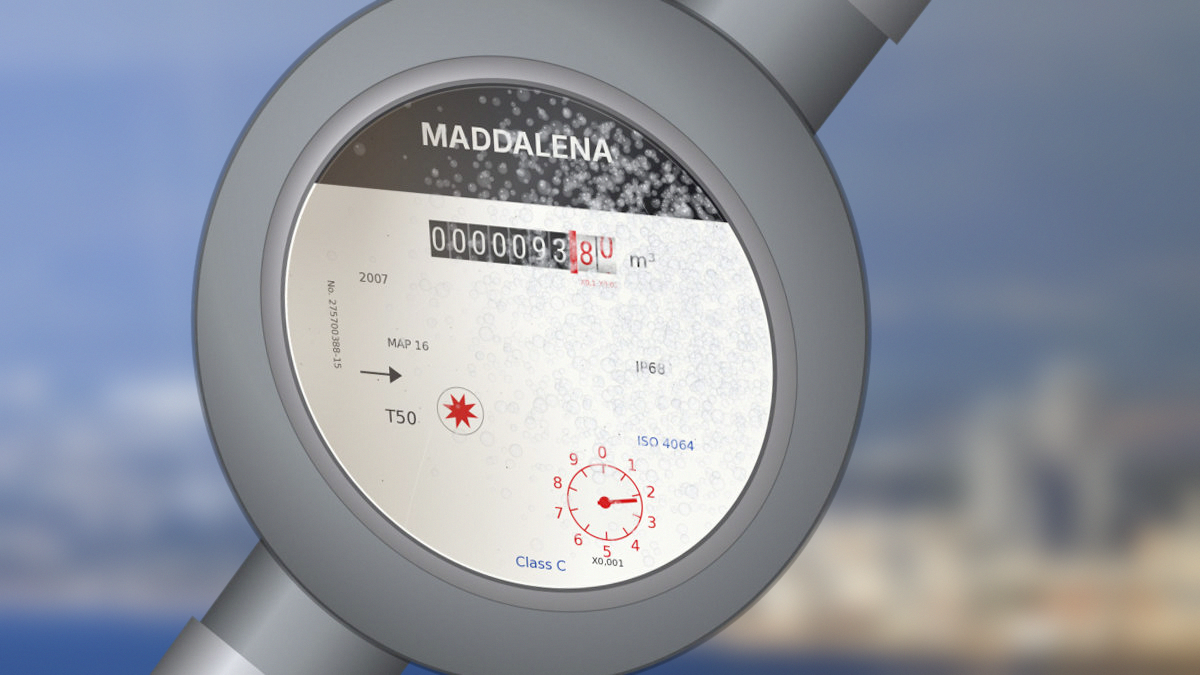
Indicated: 93.802m³
